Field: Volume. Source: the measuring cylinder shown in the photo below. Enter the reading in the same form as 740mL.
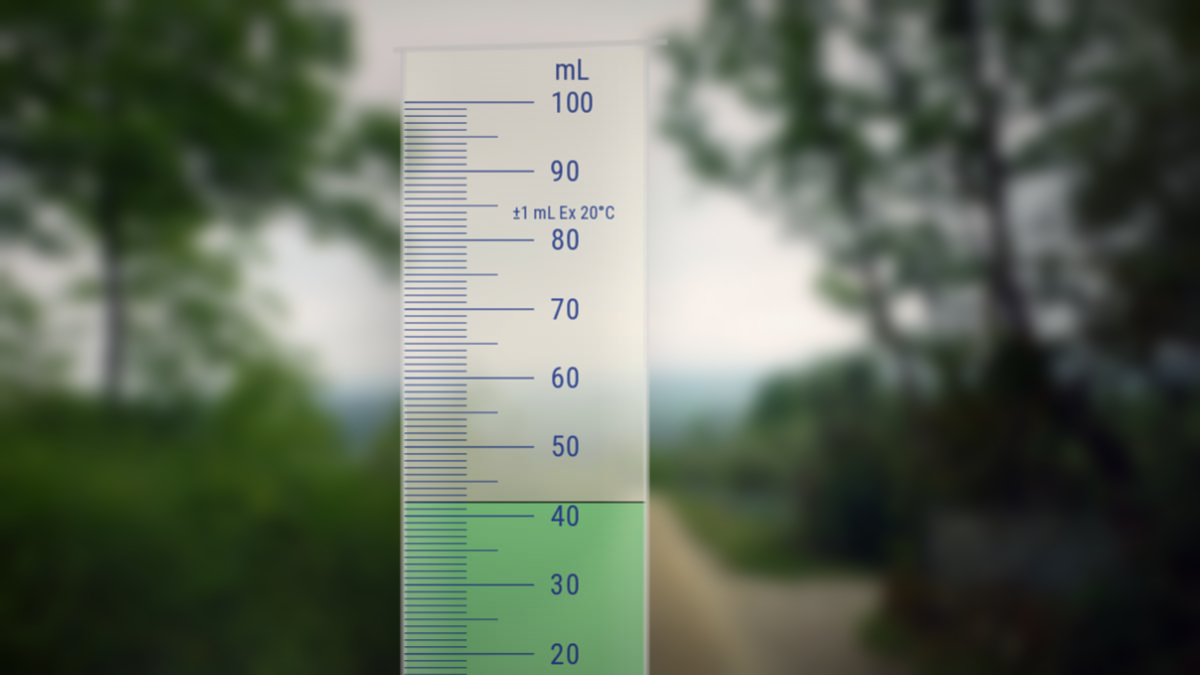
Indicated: 42mL
